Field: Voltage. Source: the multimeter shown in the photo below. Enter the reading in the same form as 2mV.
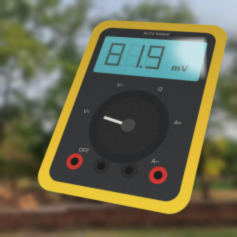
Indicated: 81.9mV
